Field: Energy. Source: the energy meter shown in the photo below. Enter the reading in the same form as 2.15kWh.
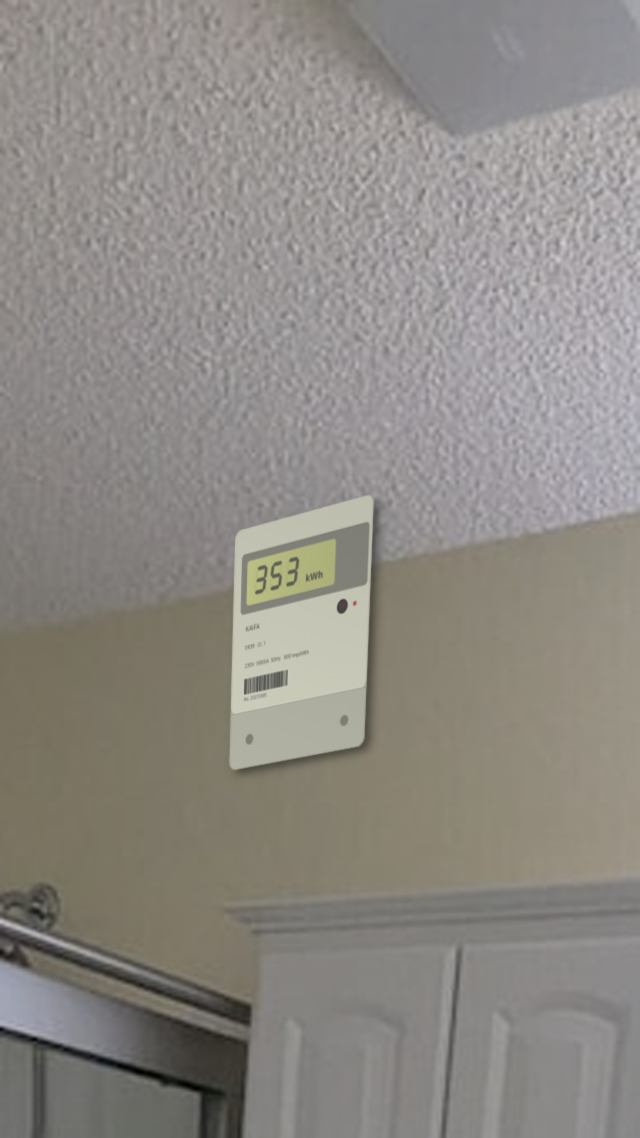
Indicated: 353kWh
